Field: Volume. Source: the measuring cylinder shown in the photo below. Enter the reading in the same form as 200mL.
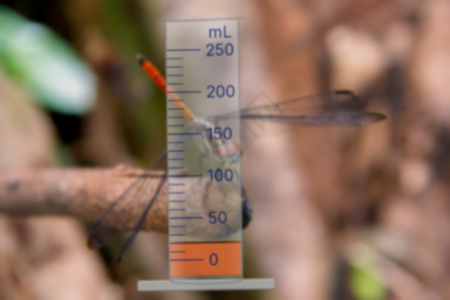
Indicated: 20mL
